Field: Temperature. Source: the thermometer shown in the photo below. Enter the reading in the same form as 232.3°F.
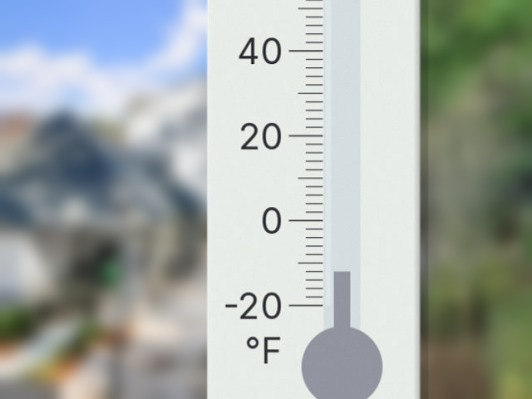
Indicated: -12°F
